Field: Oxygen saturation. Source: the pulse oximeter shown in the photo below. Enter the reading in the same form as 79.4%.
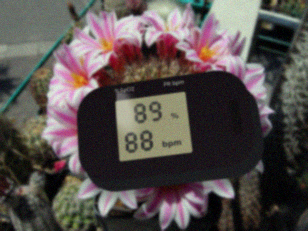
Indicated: 89%
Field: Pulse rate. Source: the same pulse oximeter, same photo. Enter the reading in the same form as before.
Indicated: 88bpm
